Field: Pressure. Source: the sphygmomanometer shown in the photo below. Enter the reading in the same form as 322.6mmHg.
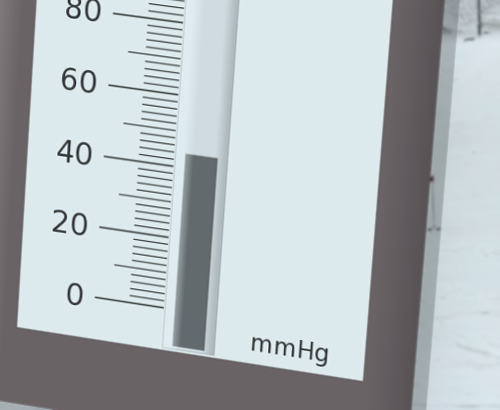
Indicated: 44mmHg
